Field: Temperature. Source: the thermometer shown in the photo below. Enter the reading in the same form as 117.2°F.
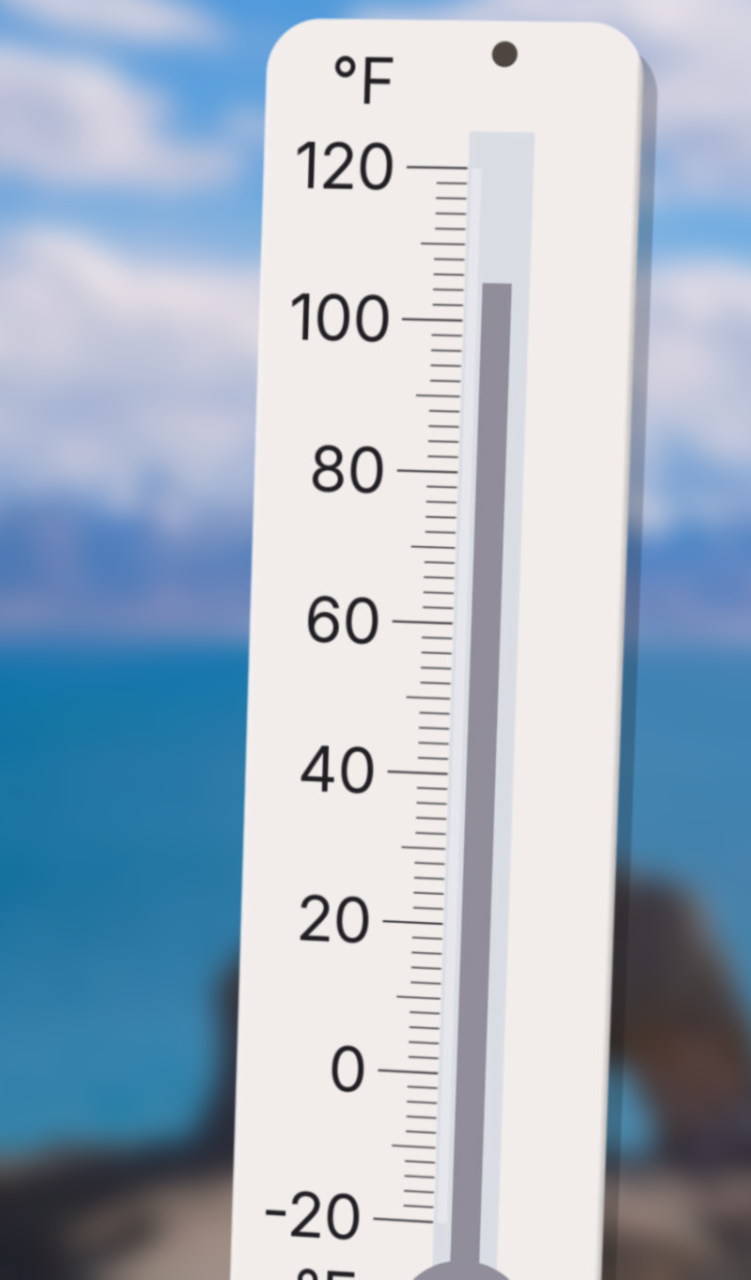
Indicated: 105°F
